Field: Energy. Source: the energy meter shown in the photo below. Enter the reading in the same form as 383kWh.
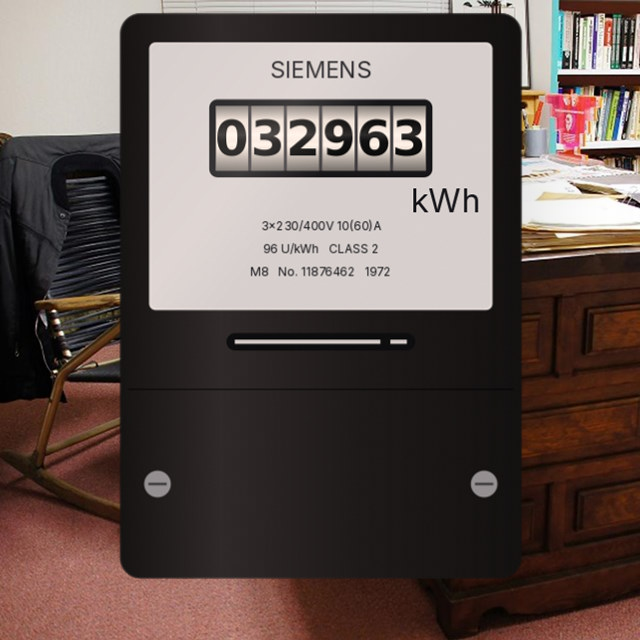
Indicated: 32963kWh
